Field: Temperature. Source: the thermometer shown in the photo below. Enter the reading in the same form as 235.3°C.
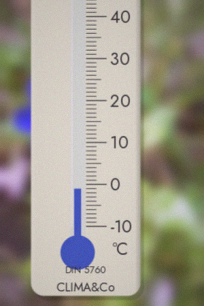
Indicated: -1°C
